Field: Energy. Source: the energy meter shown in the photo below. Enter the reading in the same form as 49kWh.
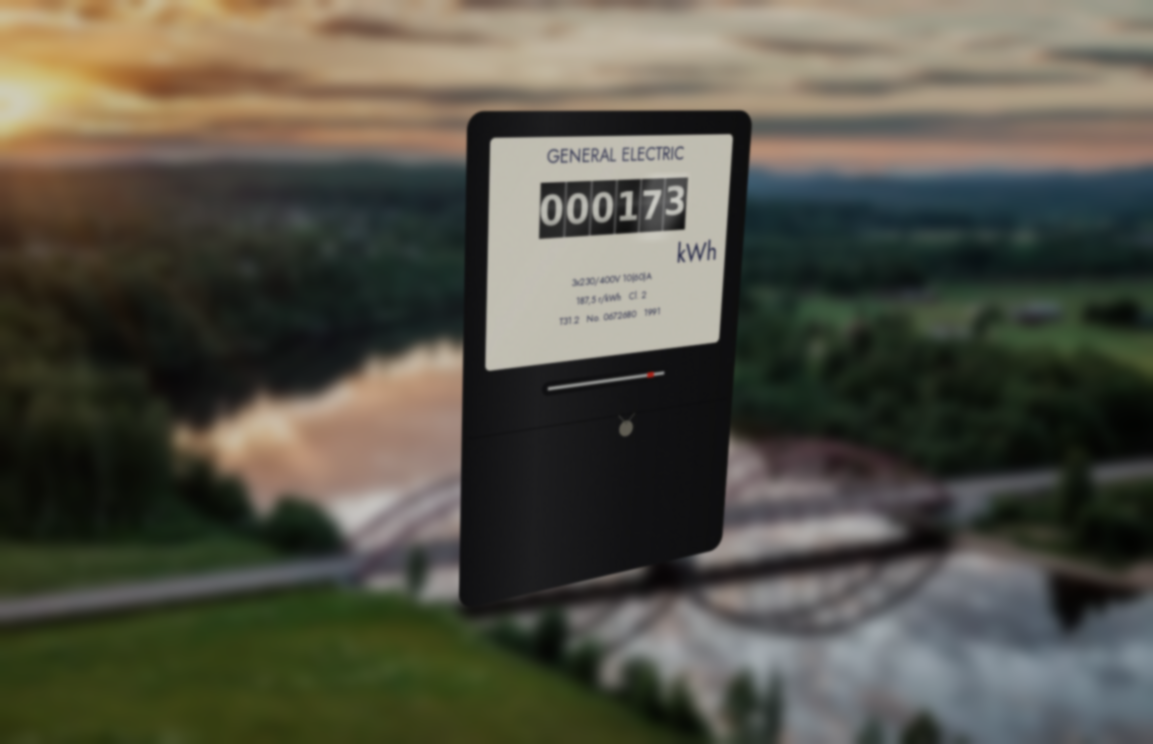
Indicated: 173kWh
